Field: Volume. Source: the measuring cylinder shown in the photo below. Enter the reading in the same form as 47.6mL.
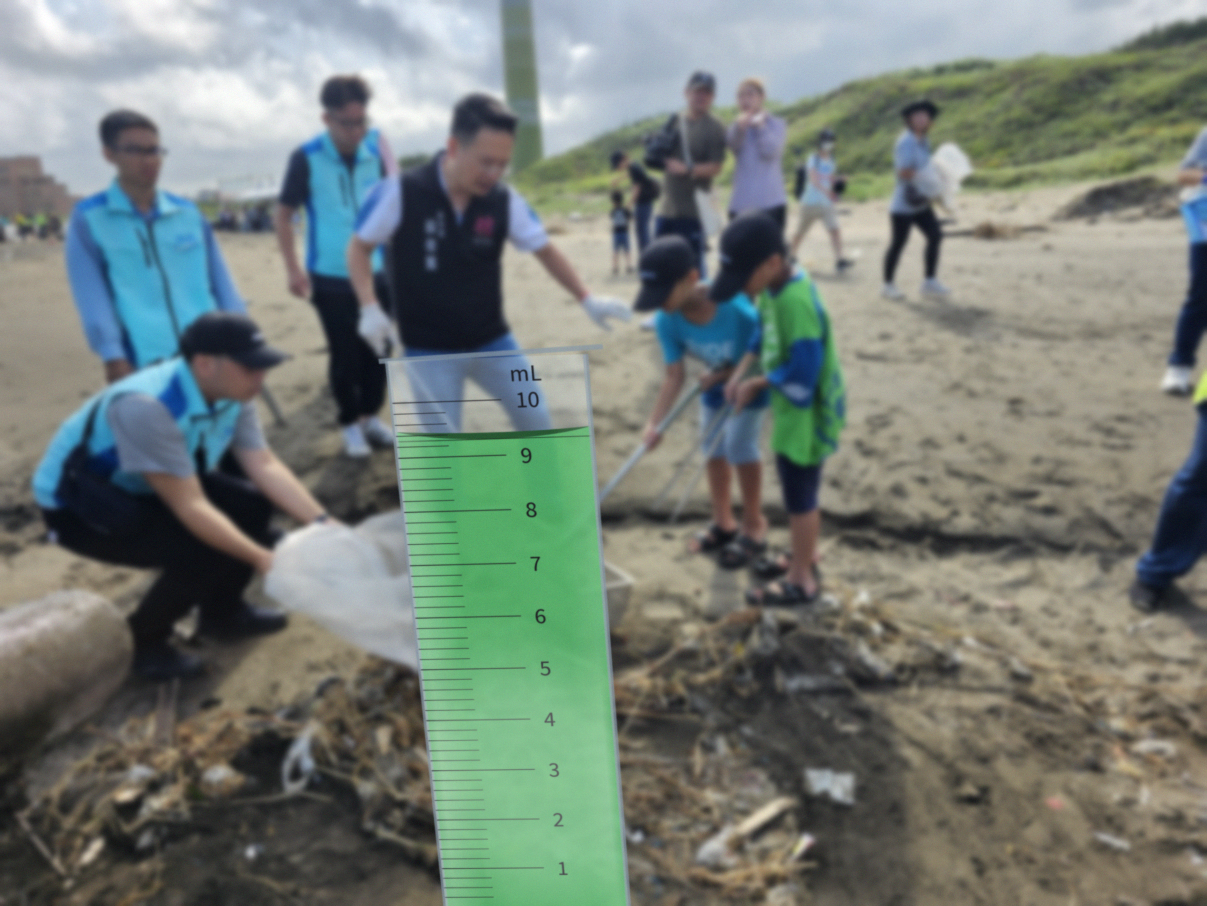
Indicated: 9.3mL
